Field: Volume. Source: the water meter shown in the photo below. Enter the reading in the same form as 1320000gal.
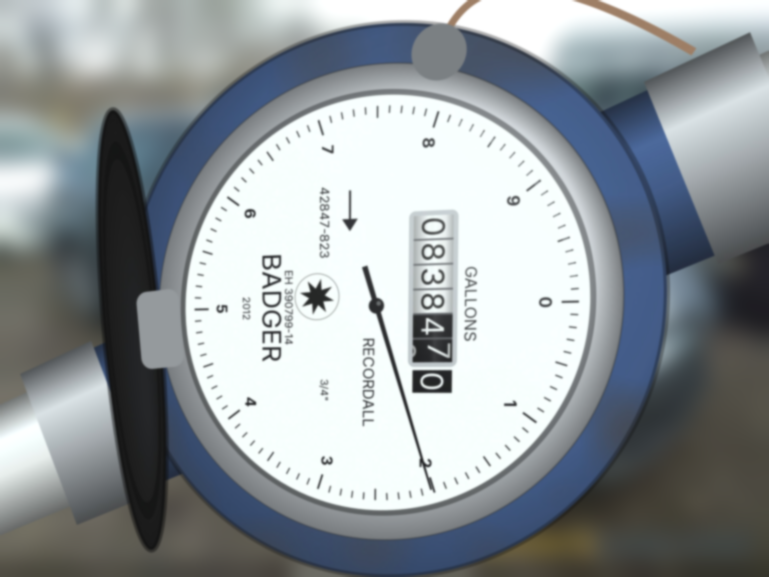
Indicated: 838472.0gal
